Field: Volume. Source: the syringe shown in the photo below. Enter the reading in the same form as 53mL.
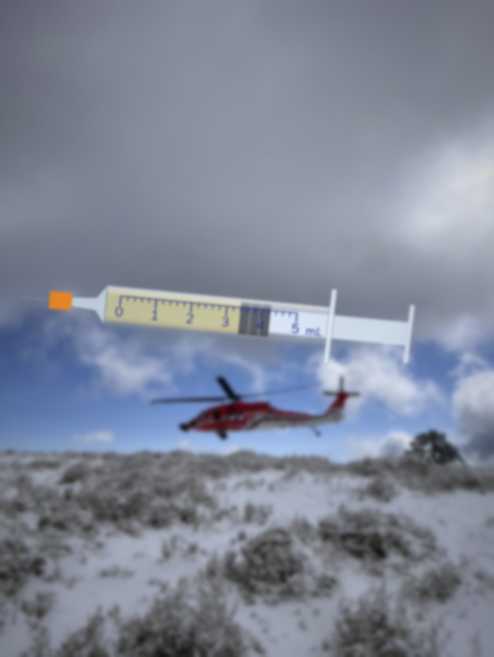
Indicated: 3.4mL
